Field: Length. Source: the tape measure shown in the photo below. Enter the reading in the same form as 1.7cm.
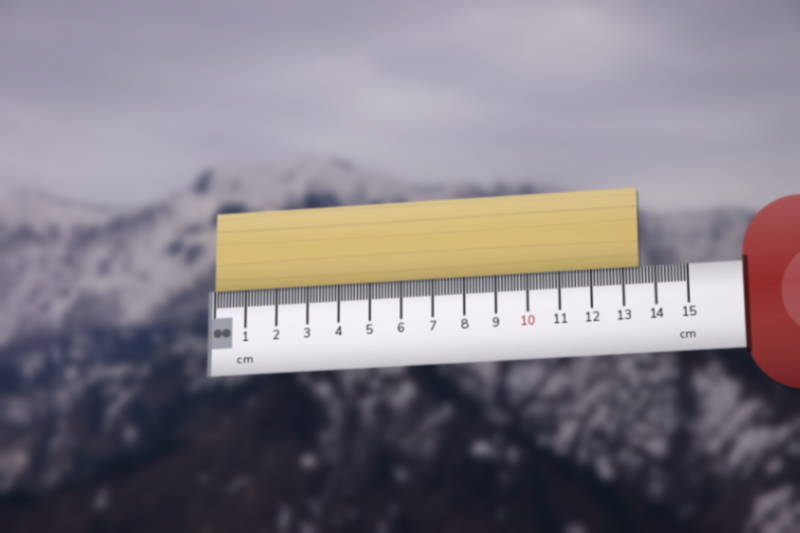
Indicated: 13.5cm
